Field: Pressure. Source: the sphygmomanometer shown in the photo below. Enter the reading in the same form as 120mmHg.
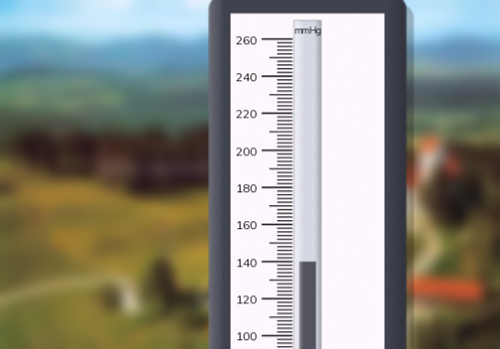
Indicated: 140mmHg
